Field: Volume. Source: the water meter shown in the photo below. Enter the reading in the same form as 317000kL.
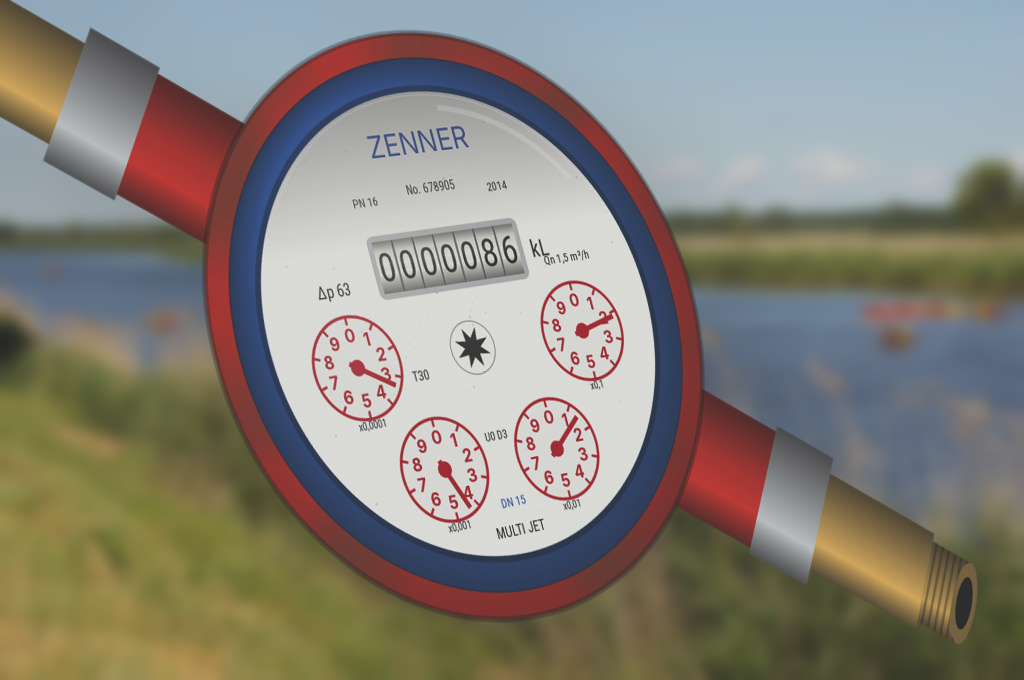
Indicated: 86.2143kL
